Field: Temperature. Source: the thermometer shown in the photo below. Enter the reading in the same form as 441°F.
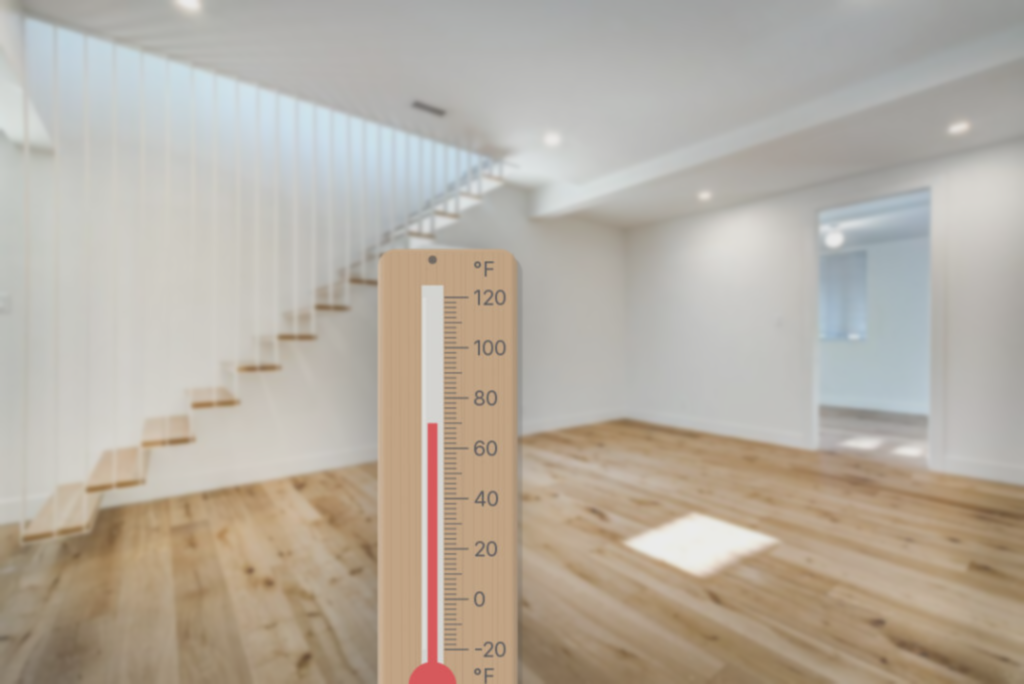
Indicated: 70°F
